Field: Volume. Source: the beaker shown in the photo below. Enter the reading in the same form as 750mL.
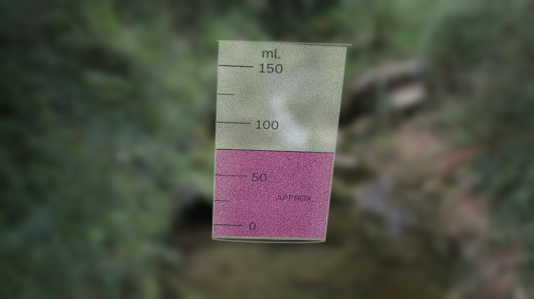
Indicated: 75mL
